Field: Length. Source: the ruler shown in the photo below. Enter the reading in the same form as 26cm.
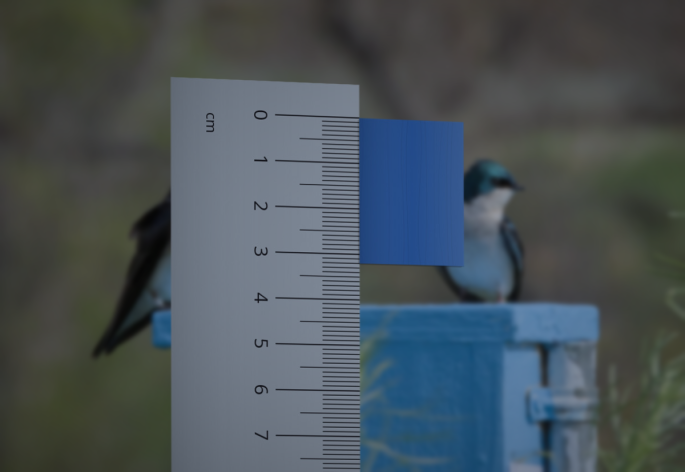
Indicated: 3.2cm
